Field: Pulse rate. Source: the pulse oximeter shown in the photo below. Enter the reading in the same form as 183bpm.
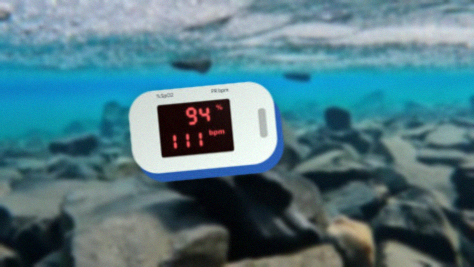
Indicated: 111bpm
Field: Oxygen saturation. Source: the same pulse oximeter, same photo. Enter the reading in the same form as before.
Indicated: 94%
